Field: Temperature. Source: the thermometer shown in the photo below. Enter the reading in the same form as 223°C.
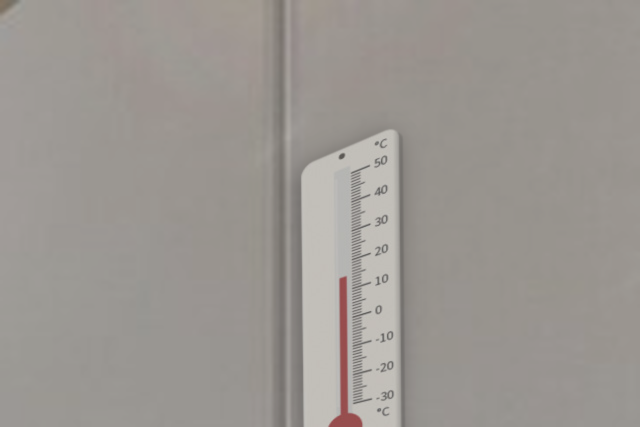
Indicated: 15°C
